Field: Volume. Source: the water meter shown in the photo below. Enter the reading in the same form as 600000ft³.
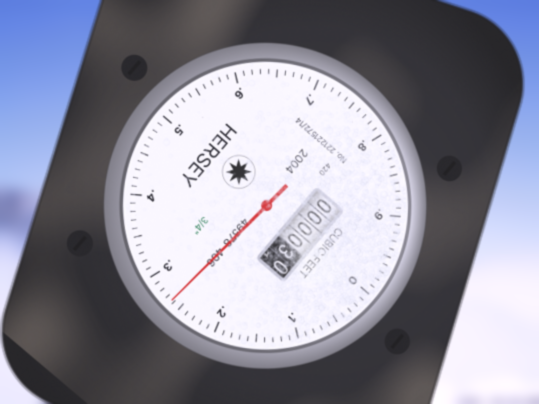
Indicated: 30.26ft³
